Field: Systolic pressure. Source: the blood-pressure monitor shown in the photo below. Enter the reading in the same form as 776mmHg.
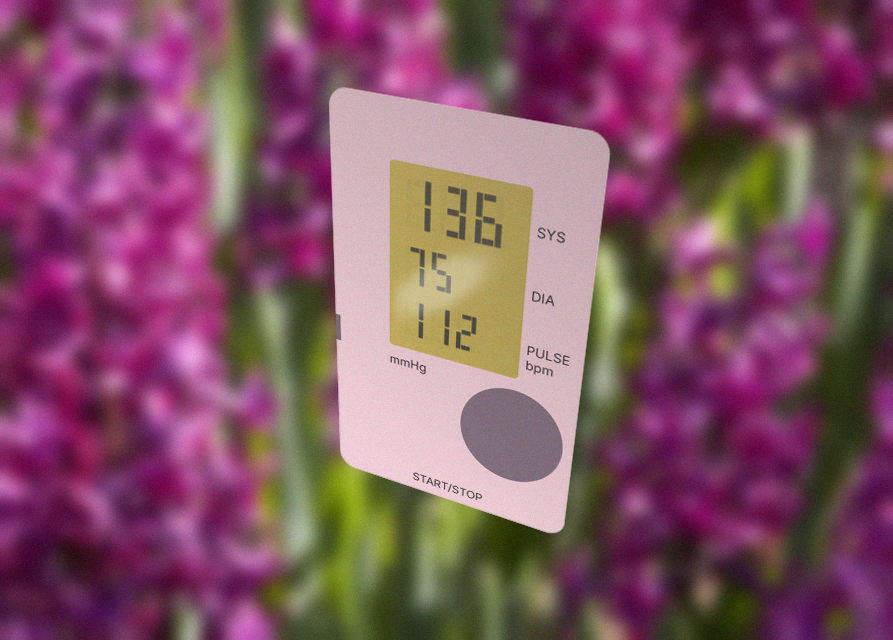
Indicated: 136mmHg
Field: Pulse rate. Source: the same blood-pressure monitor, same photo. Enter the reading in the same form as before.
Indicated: 112bpm
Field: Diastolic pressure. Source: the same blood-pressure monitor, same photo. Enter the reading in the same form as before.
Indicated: 75mmHg
